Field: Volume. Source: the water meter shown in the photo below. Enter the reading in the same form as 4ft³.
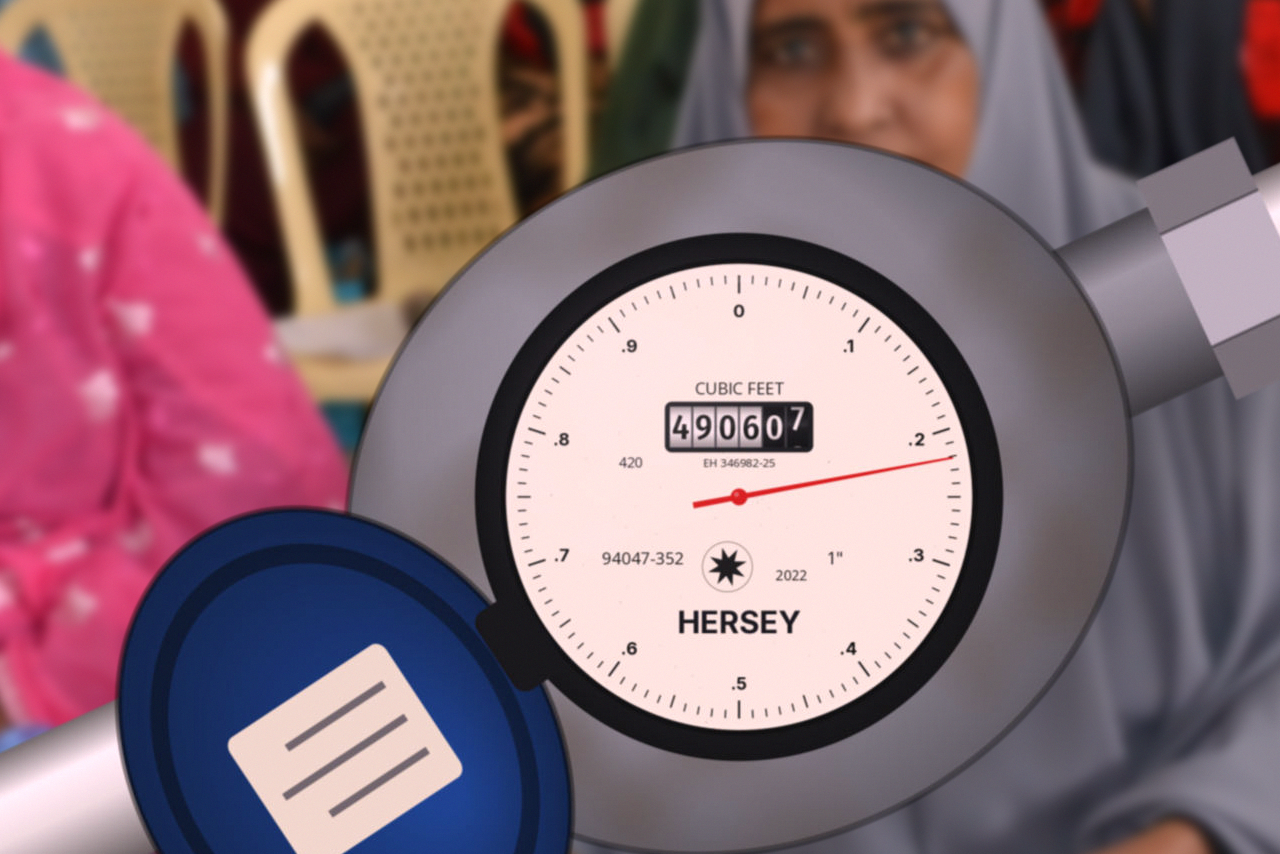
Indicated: 490607.22ft³
